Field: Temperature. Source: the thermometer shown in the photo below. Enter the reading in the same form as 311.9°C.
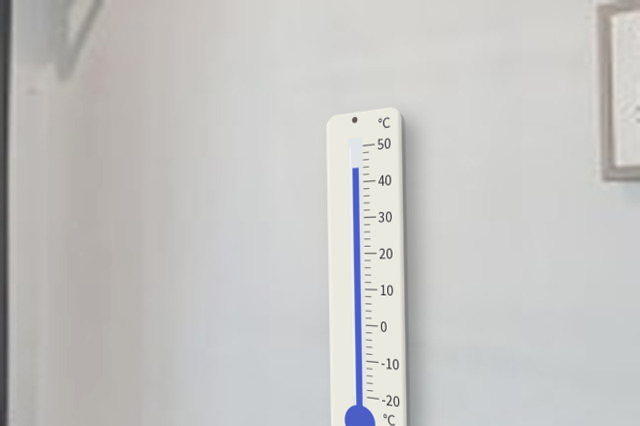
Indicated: 44°C
